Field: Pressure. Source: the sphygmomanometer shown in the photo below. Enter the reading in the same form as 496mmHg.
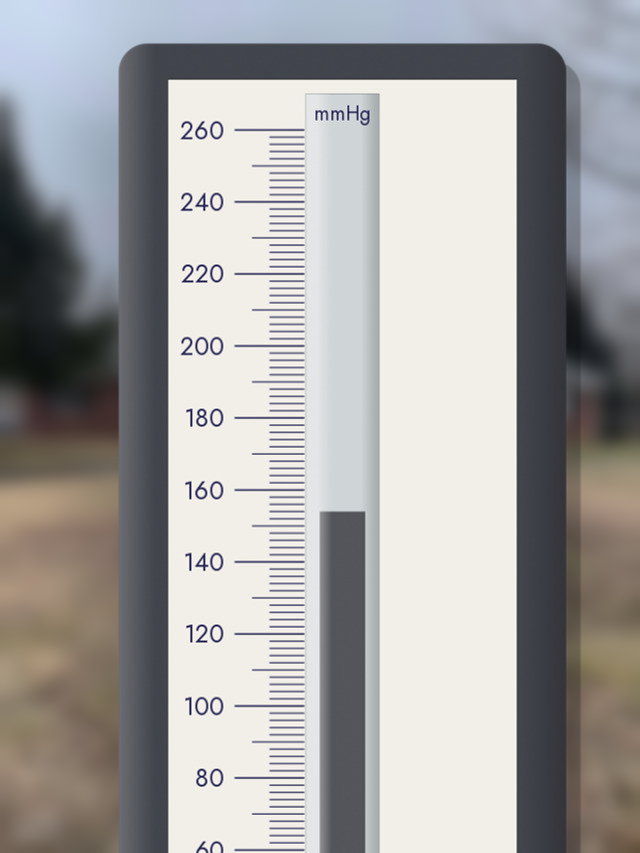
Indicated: 154mmHg
